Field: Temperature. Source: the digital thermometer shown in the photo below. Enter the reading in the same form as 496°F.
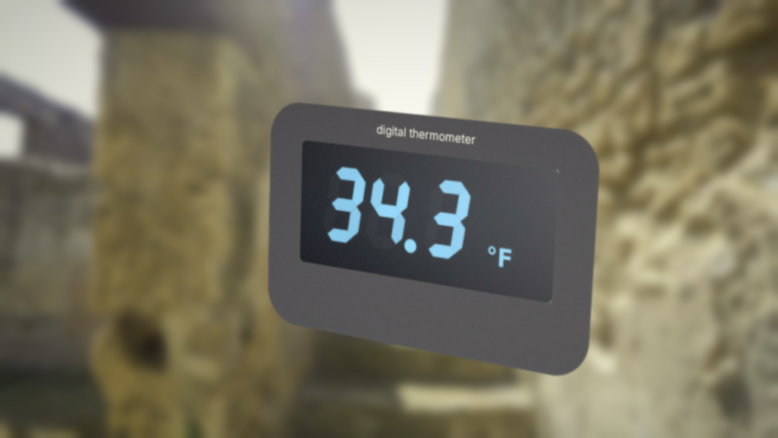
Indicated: 34.3°F
